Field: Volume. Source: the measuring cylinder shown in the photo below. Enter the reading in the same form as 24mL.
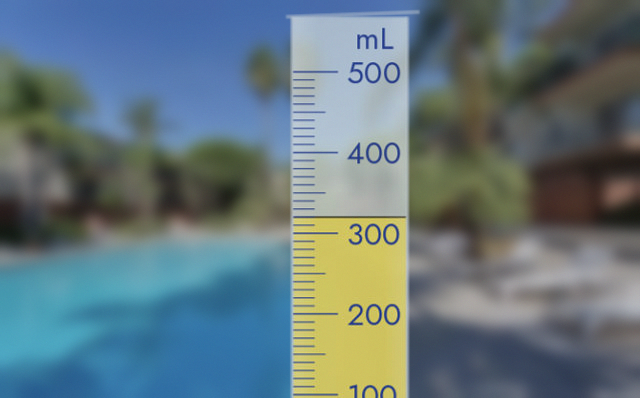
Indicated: 320mL
